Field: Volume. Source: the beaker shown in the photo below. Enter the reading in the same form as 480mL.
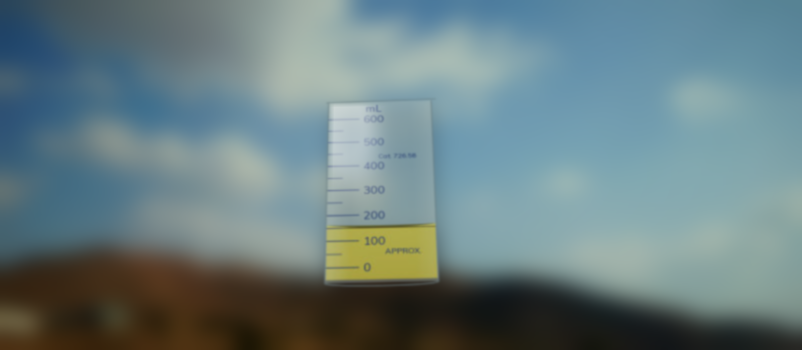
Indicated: 150mL
